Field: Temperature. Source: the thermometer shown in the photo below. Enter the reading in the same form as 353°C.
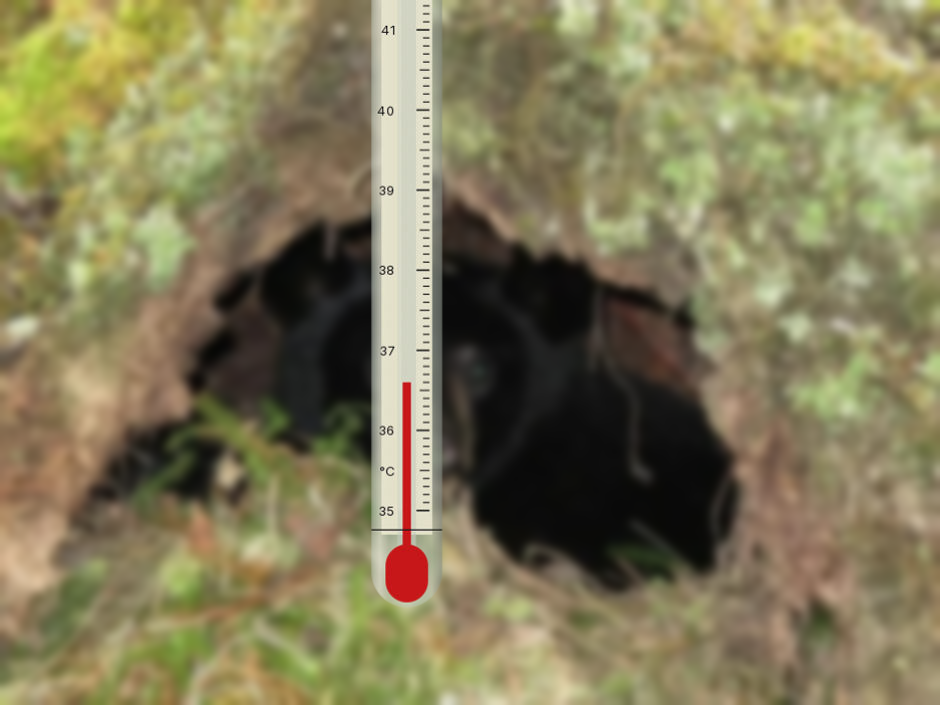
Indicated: 36.6°C
